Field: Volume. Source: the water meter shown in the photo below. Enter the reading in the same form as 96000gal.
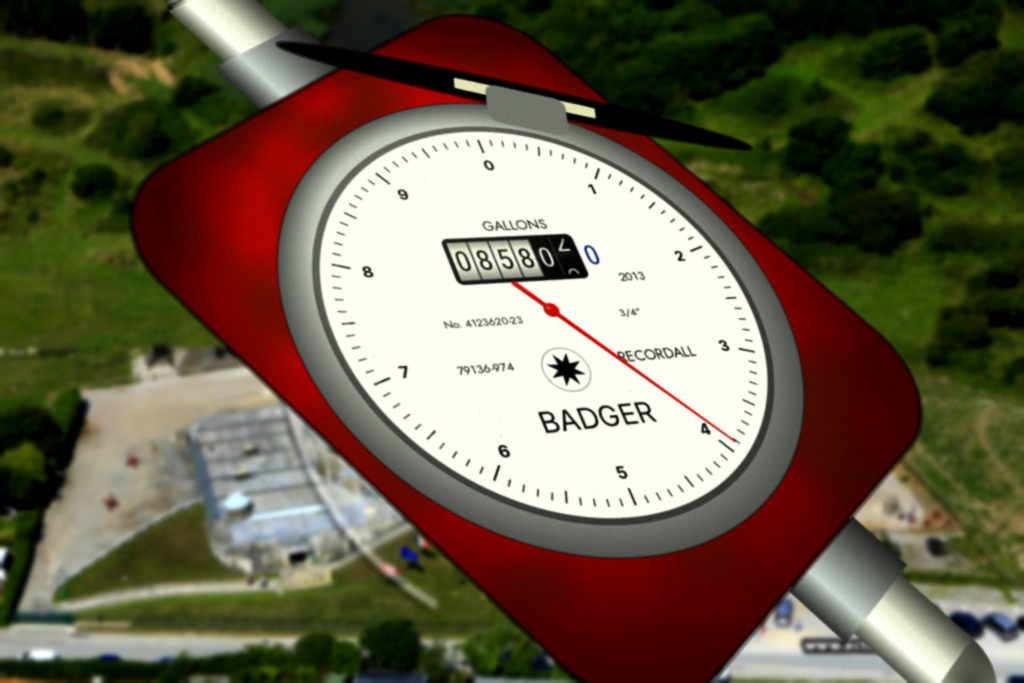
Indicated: 858023.9gal
